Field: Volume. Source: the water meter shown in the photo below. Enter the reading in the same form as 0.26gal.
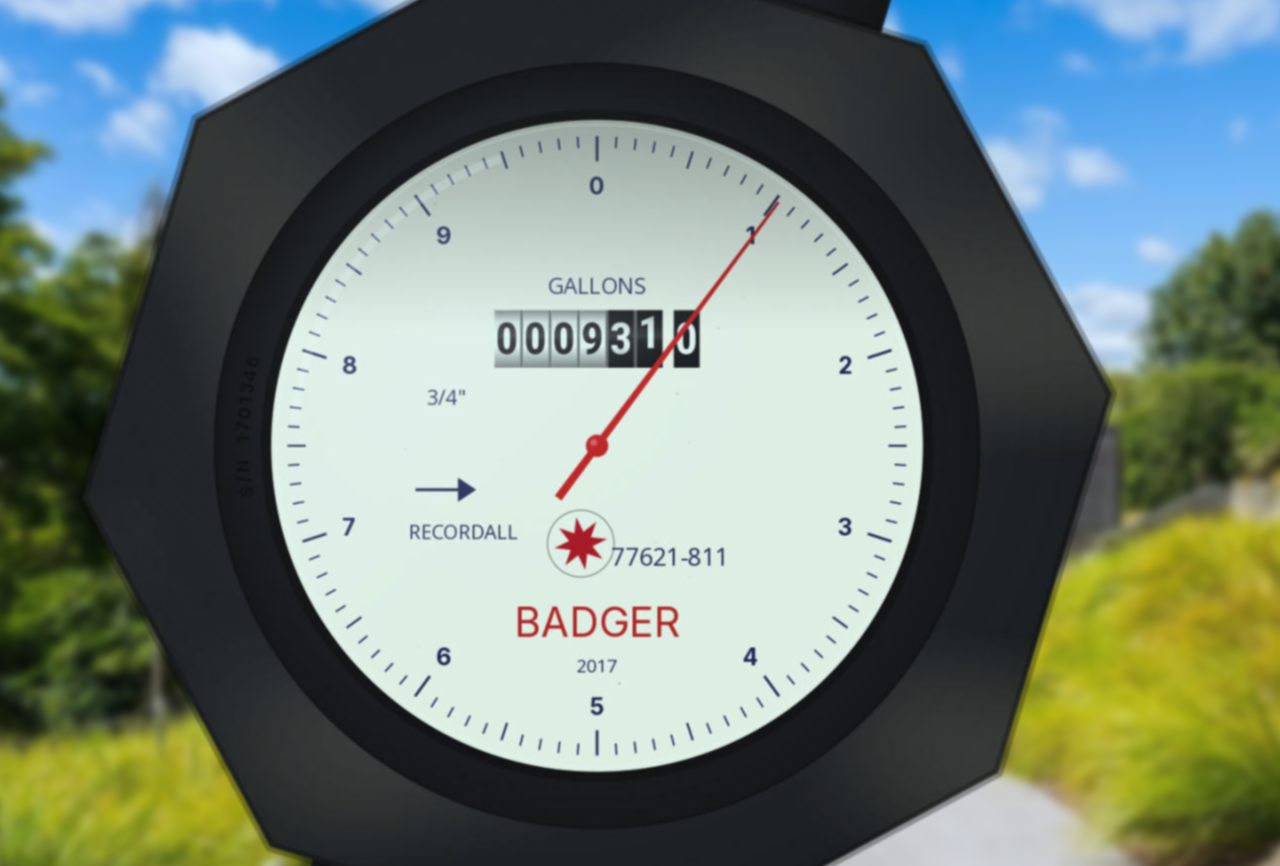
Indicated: 9311.0gal
